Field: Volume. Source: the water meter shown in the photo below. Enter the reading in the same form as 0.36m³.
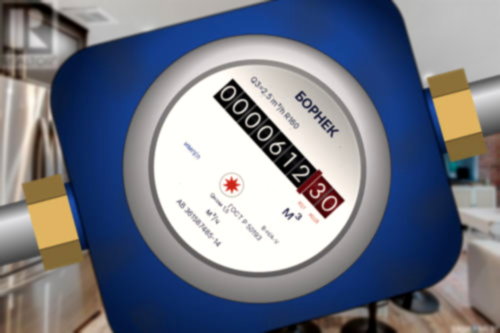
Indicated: 612.30m³
